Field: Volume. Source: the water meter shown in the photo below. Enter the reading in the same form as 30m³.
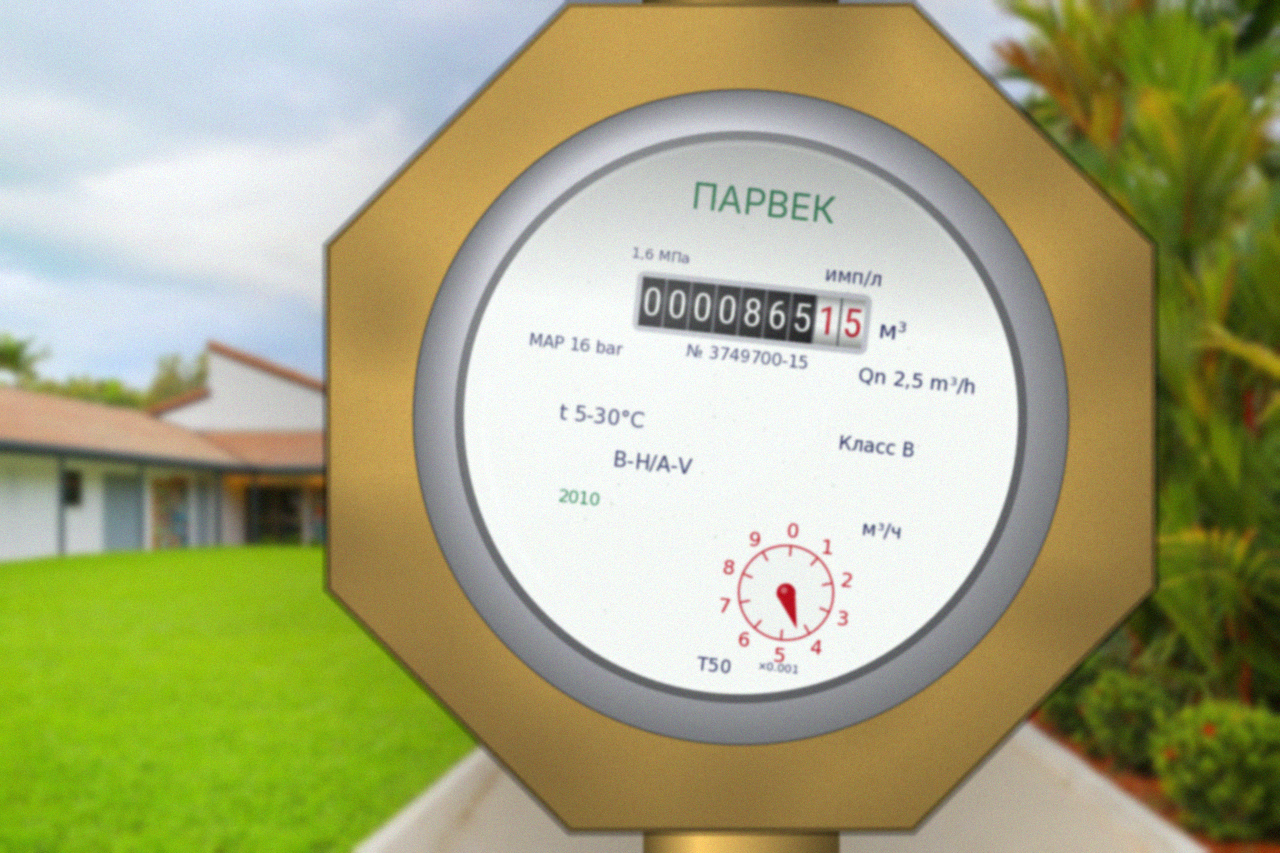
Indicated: 865.154m³
